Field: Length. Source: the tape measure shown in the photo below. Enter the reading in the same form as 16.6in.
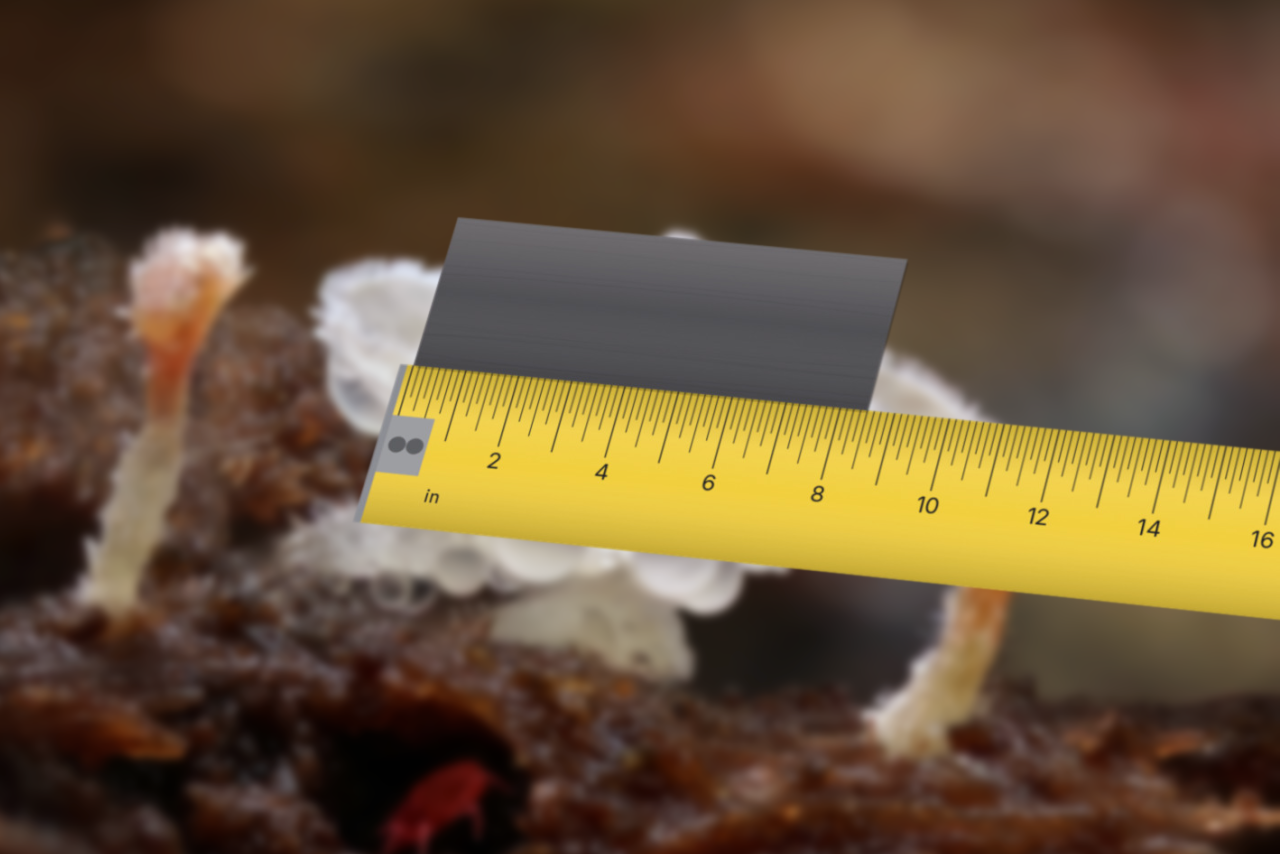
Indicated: 8.5in
